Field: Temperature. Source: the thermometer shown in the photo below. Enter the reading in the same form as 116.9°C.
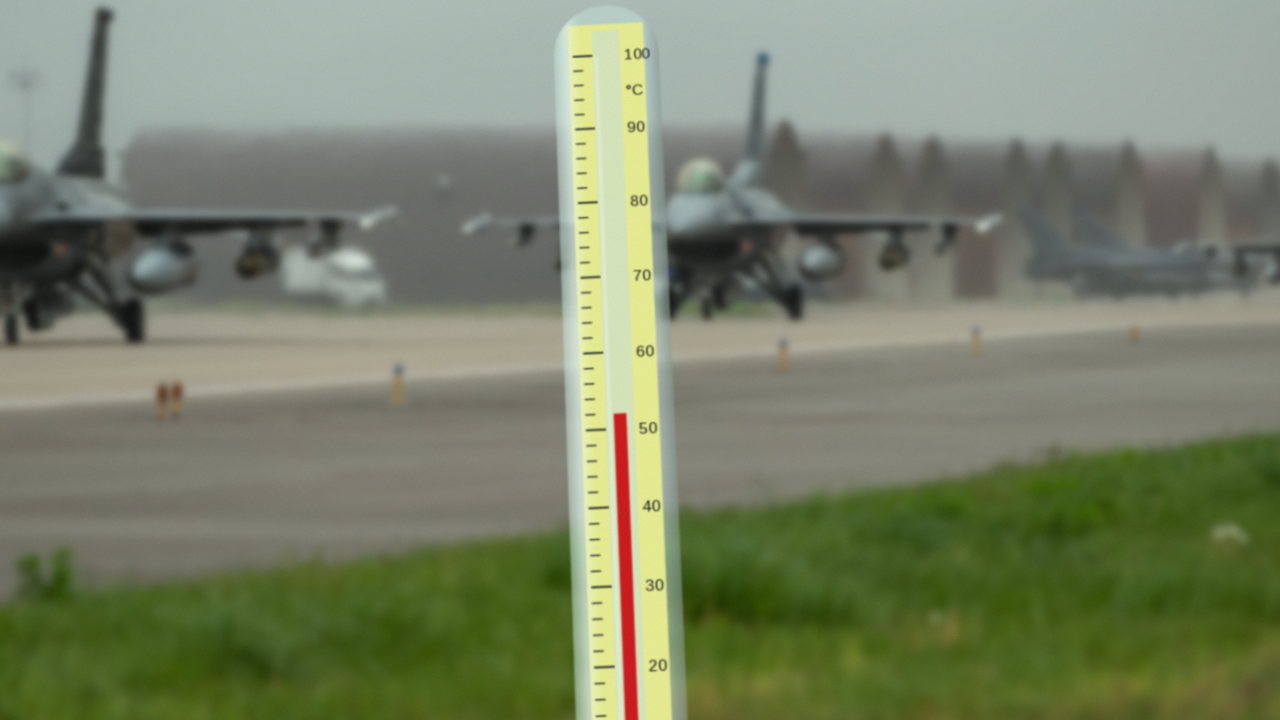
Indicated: 52°C
